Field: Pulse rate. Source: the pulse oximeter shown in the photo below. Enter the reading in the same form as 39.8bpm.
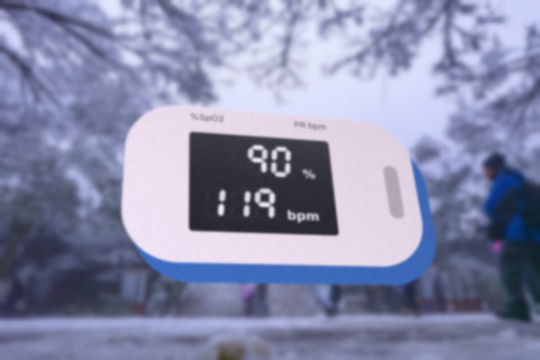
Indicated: 119bpm
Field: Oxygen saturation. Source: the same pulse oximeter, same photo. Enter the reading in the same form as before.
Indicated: 90%
